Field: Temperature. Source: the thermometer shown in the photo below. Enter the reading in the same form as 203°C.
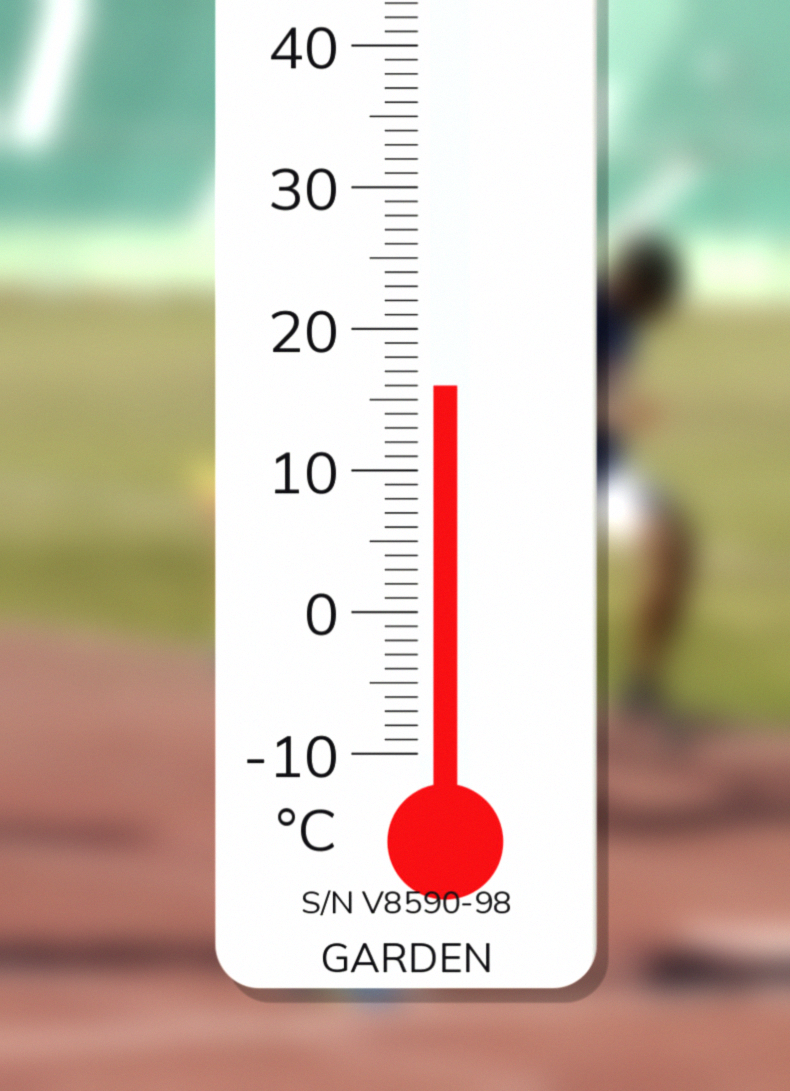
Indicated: 16°C
